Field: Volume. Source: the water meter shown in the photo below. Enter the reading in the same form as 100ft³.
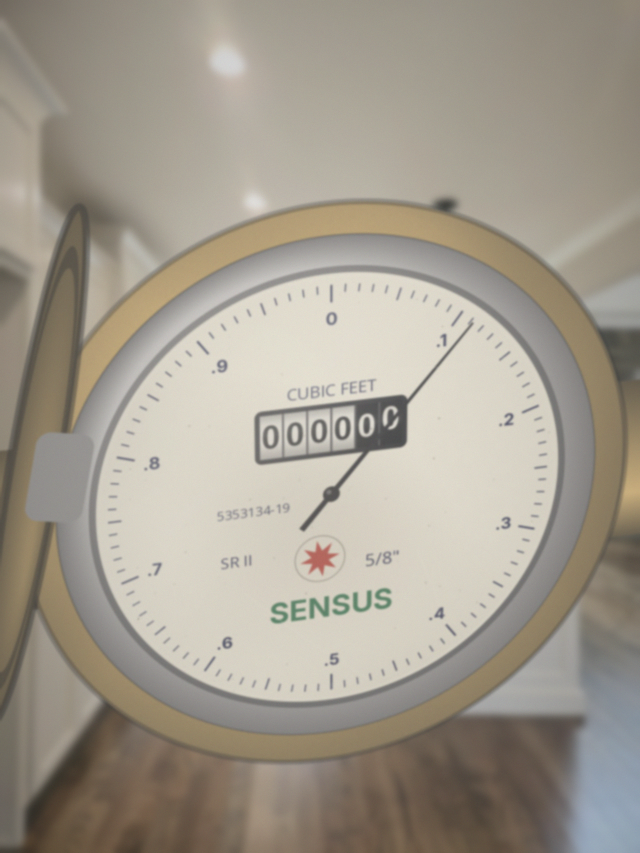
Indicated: 0.11ft³
